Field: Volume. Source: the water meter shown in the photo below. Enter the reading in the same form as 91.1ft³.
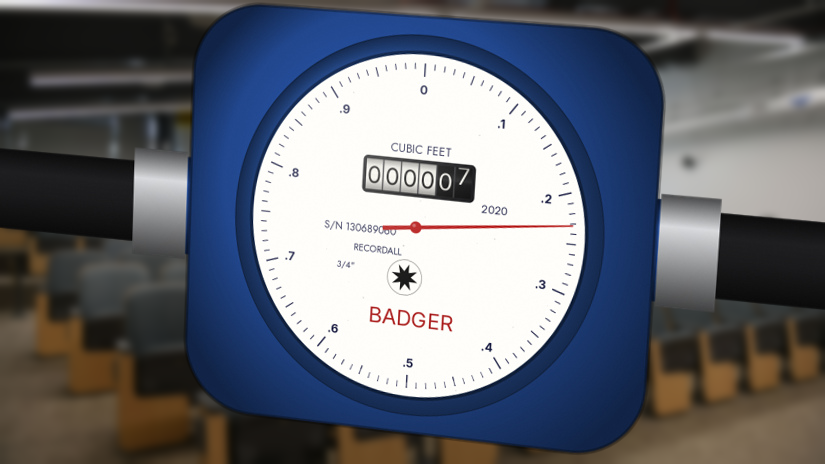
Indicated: 7.23ft³
